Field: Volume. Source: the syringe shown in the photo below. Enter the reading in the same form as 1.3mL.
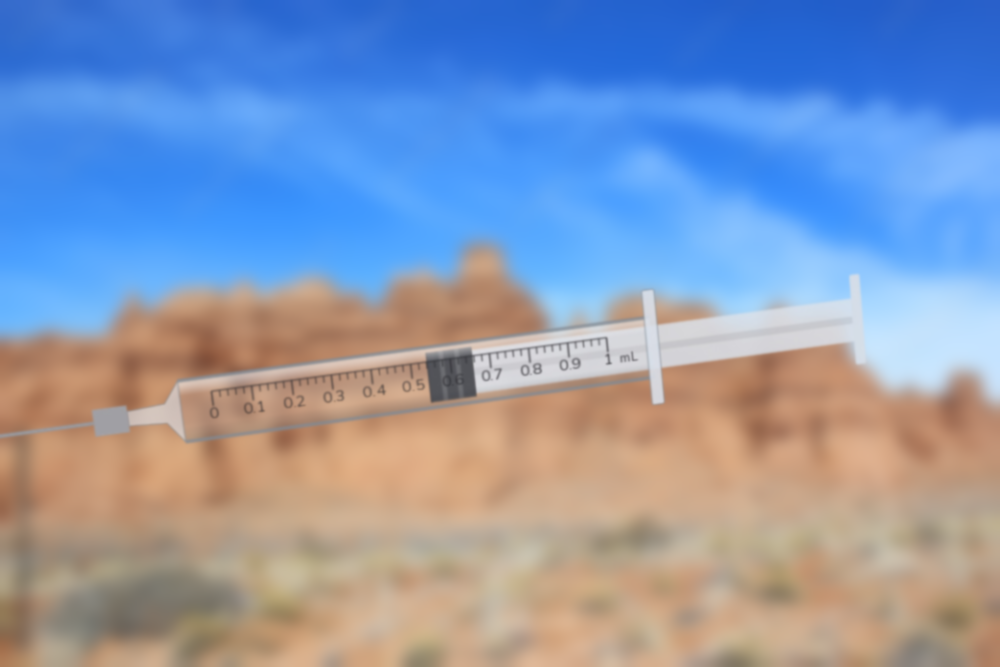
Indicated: 0.54mL
